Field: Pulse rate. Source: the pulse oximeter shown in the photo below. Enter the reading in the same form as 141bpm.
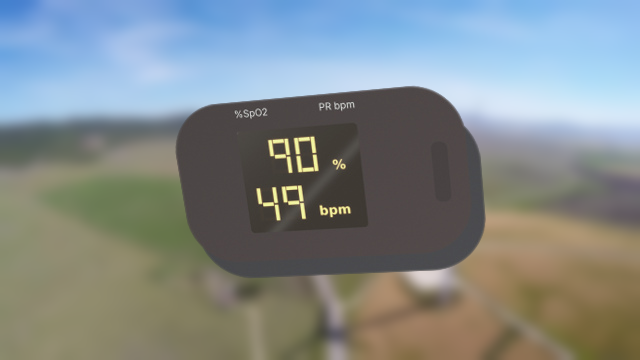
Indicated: 49bpm
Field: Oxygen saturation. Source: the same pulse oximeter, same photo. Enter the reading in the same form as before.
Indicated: 90%
